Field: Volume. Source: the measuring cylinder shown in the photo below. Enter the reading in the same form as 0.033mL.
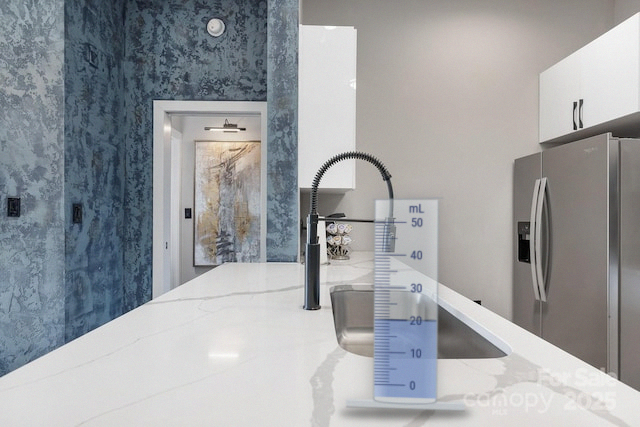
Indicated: 20mL
